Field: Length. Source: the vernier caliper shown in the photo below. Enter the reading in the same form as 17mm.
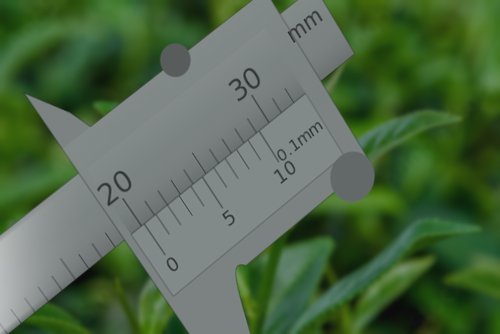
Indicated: 20.2mm
